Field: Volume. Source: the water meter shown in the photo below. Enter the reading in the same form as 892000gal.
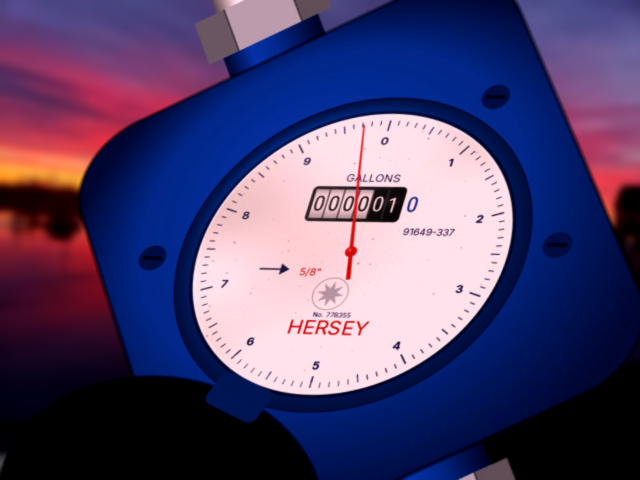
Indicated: 9.7gal
